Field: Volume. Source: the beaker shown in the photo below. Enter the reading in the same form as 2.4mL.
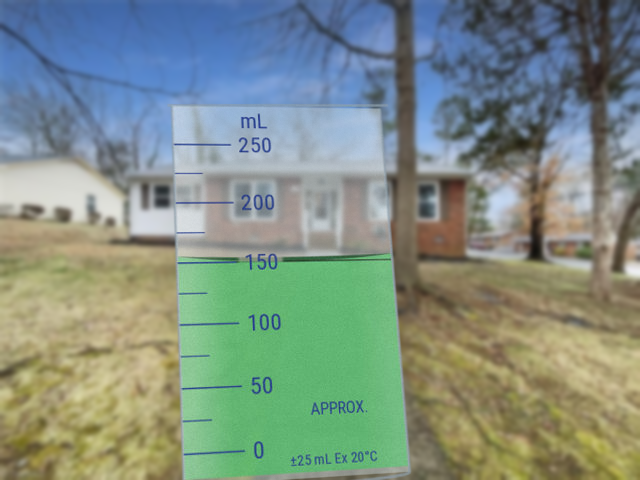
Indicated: 150mL
